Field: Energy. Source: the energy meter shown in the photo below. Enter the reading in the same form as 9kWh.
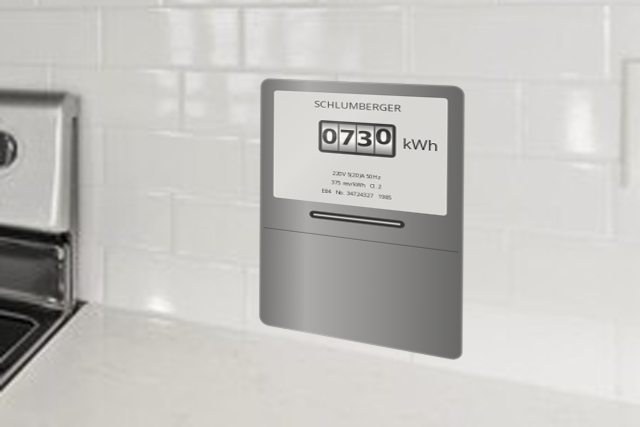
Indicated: 730kWh
